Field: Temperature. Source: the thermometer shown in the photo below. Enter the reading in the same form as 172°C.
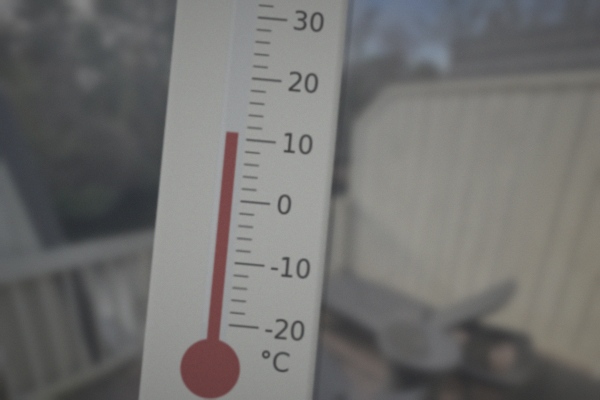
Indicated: 11°C
